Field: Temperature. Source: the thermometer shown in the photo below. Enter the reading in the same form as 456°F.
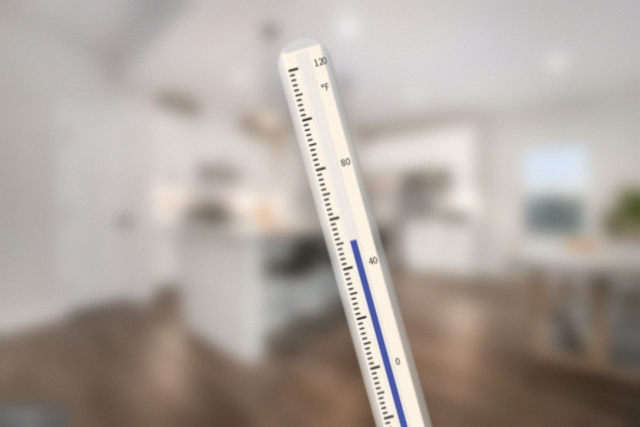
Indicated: 50°F
